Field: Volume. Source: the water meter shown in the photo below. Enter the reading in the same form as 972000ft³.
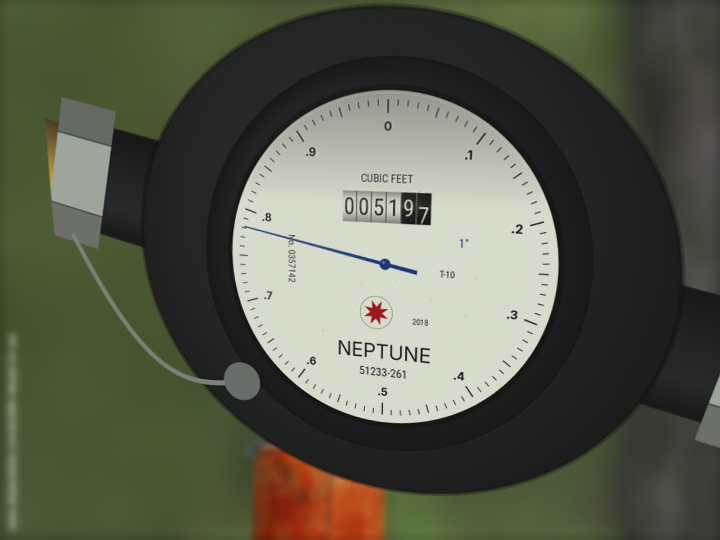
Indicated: 5196.78ft³
